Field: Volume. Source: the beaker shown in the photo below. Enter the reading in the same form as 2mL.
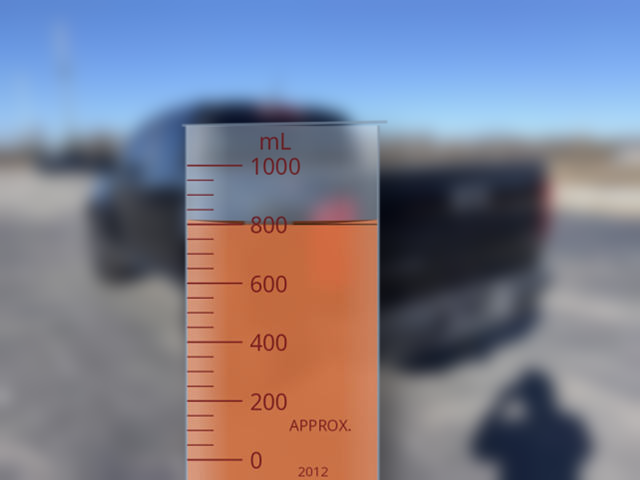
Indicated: 800mL
